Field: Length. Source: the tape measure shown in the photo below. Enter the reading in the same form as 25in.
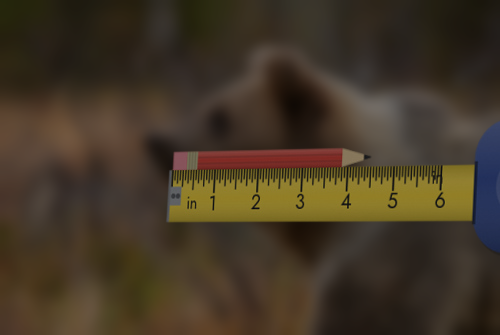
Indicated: 4.5in
